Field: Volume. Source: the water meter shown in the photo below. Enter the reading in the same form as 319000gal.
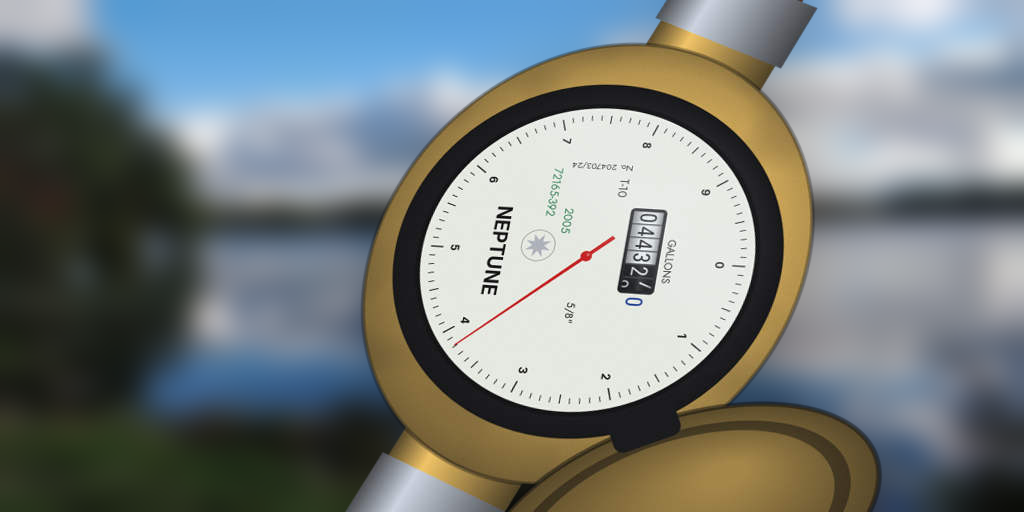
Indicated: 443273.8gal
